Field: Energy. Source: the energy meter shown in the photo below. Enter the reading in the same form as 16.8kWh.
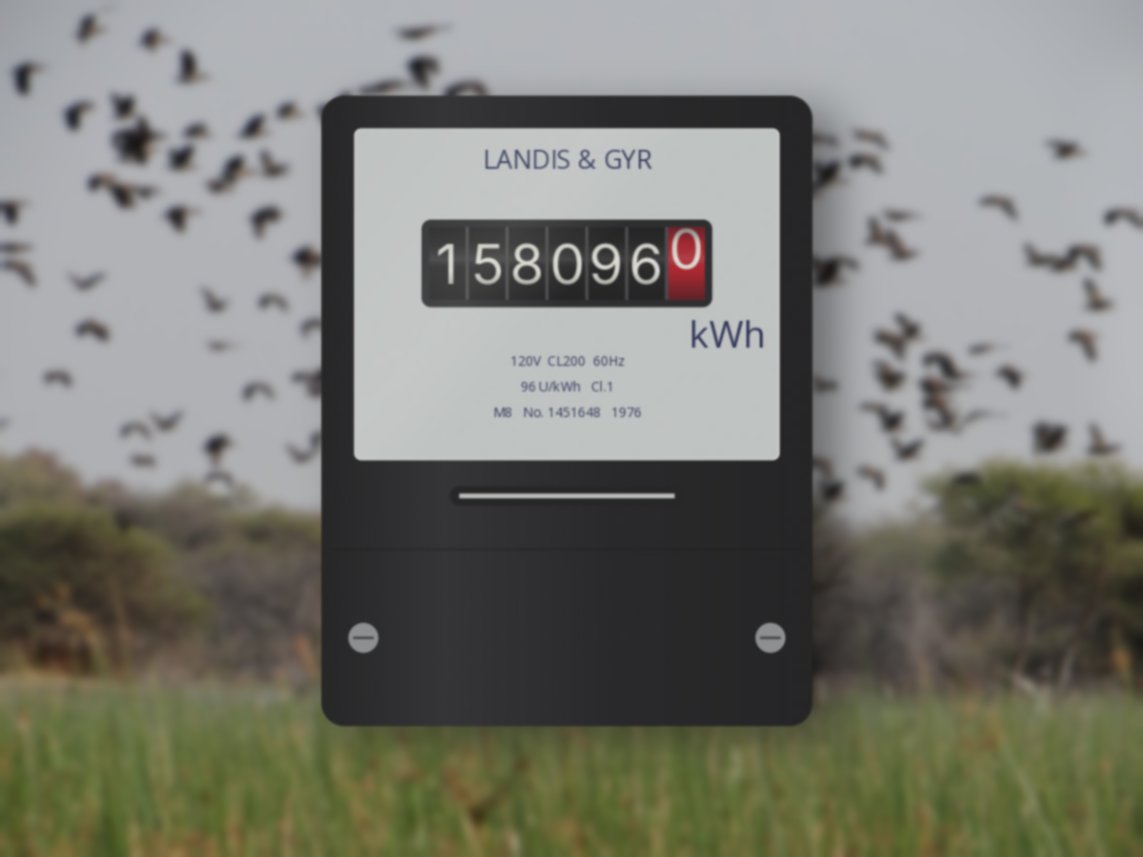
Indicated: 158096.0kWh
